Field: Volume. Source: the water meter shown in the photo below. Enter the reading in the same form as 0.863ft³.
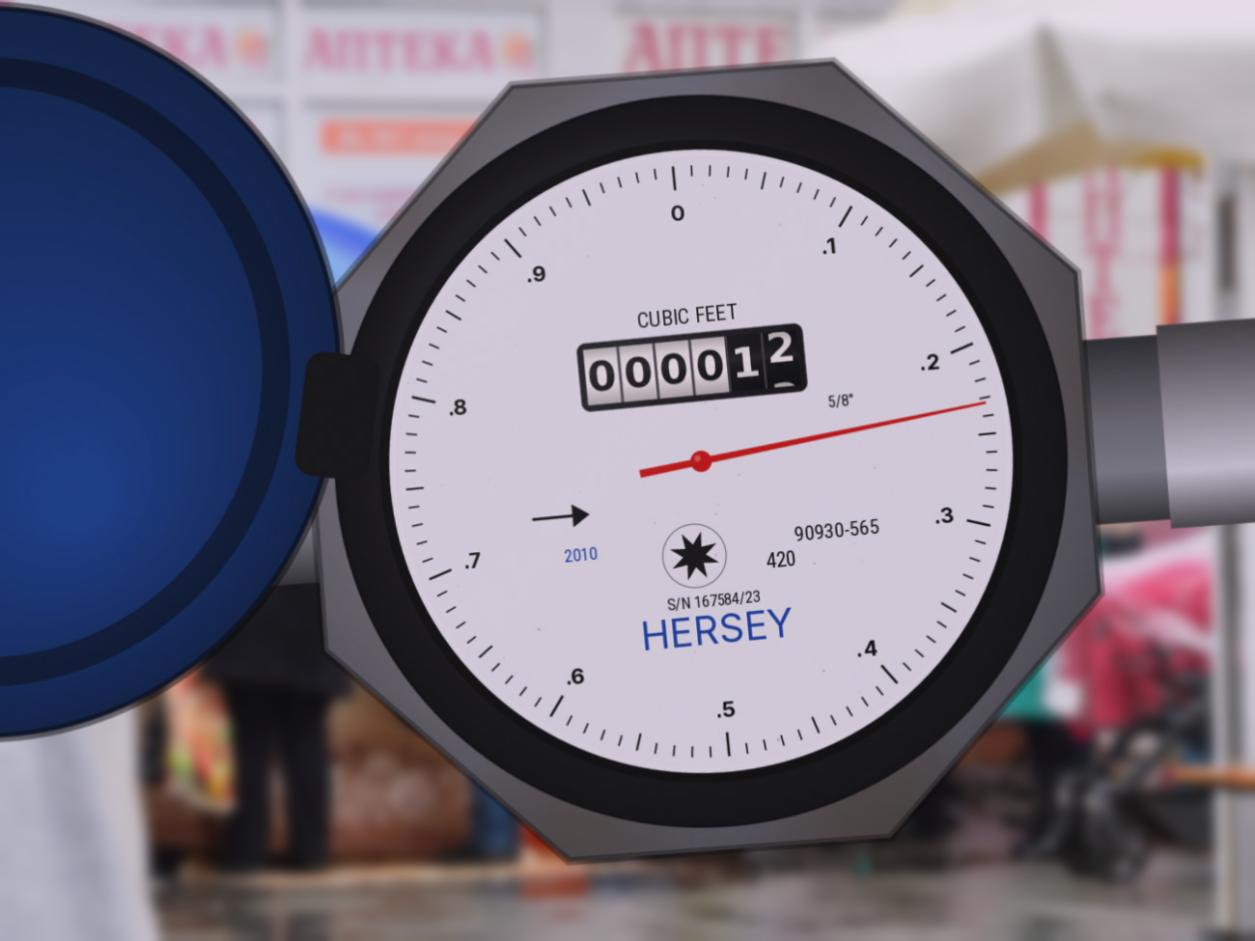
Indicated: 12.23ft³
